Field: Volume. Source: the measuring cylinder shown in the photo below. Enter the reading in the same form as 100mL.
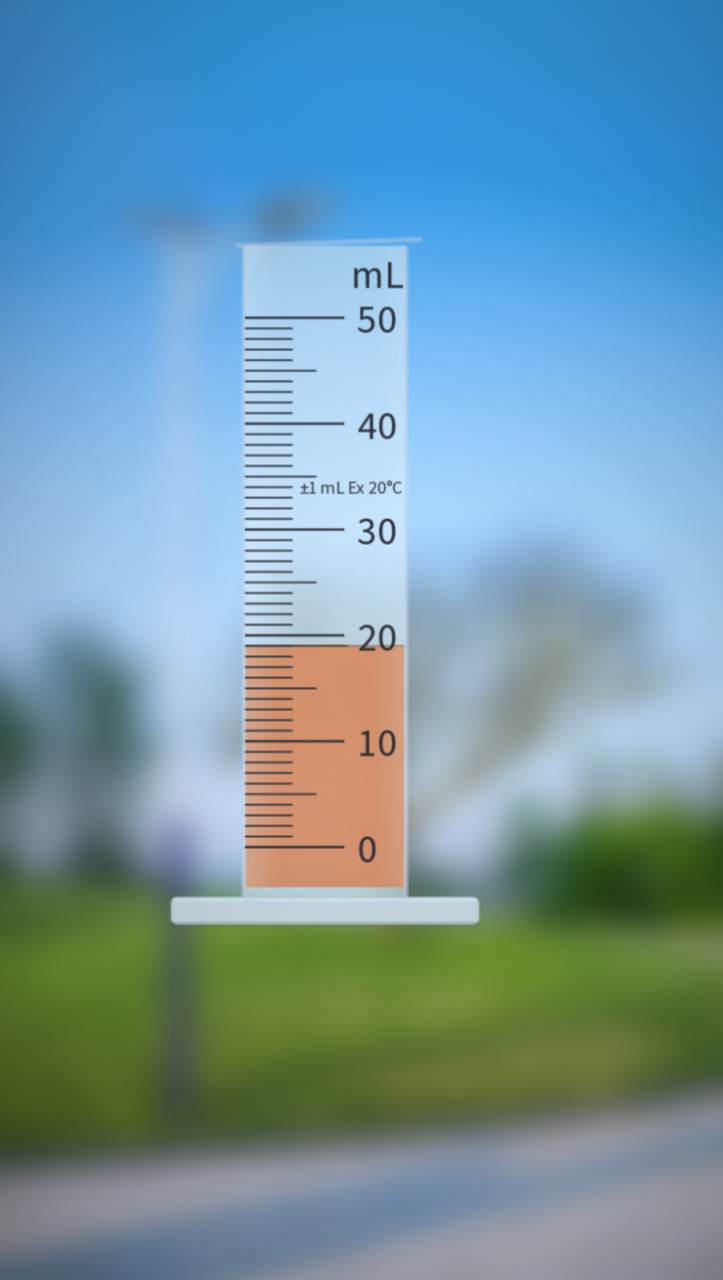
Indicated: 19mL
